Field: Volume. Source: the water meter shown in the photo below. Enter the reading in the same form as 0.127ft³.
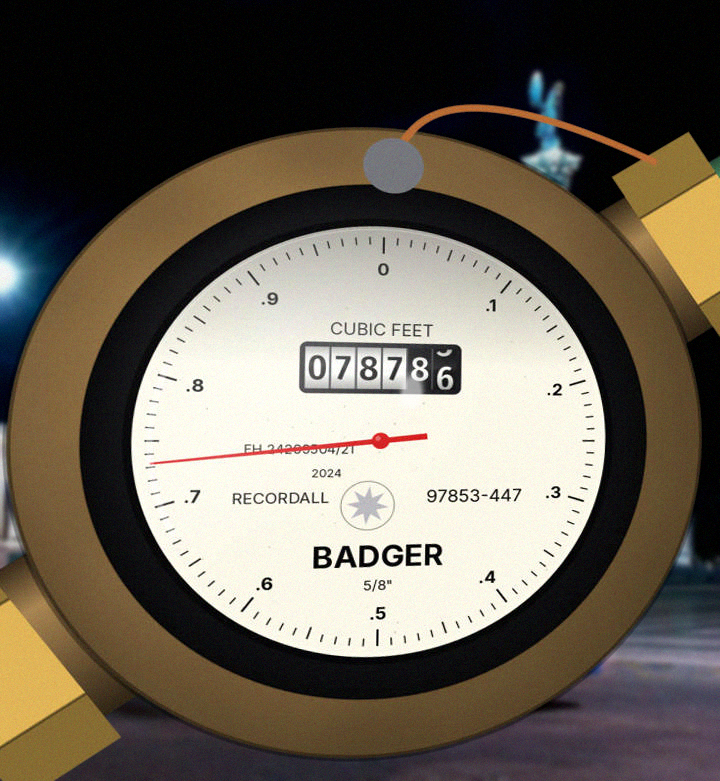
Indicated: 78785.73ft³
